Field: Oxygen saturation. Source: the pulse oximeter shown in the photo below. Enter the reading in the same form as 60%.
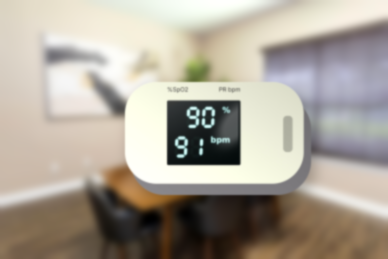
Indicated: 90%
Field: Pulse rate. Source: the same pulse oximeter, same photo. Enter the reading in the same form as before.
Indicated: 91bpm
